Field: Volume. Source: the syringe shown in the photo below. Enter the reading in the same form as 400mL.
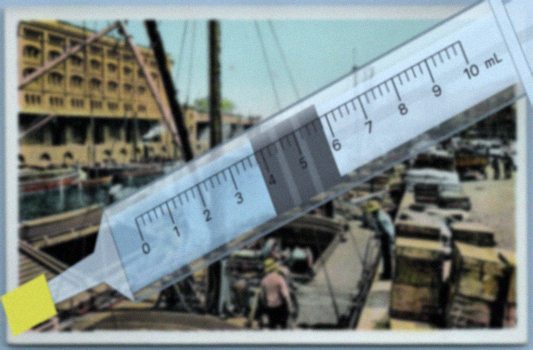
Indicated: 3.8mL
